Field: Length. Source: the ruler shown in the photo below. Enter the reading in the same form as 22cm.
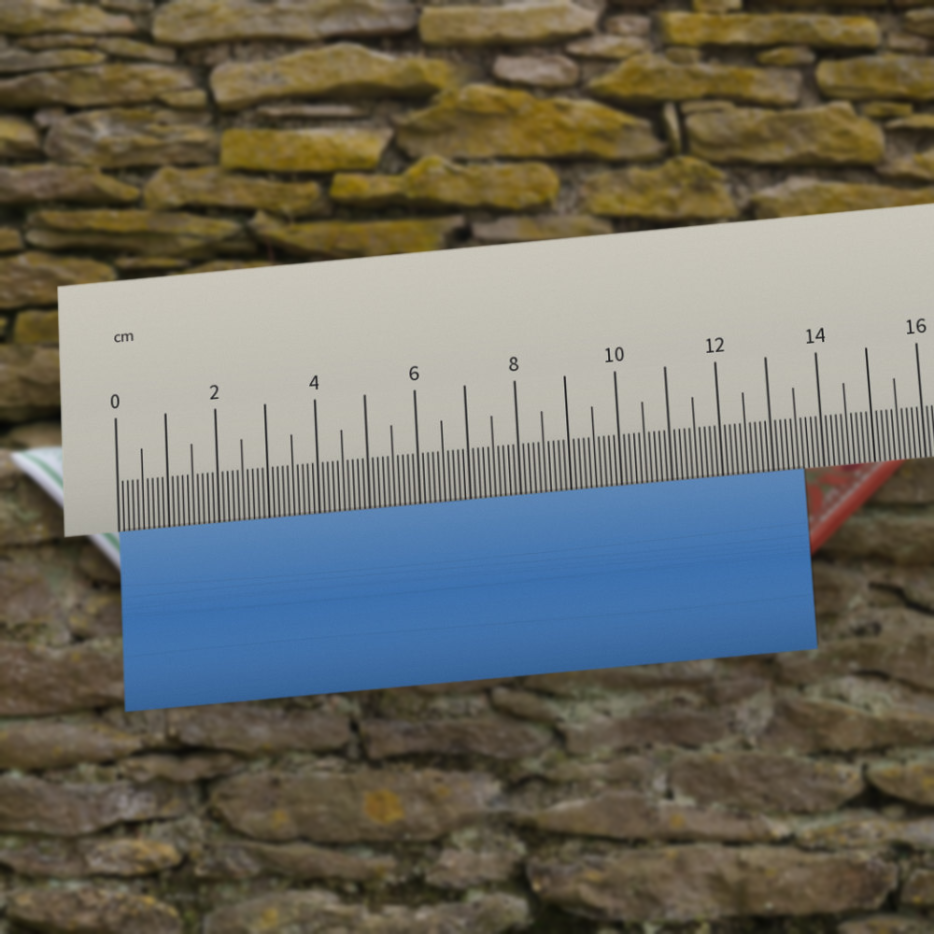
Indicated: 13.6cm
